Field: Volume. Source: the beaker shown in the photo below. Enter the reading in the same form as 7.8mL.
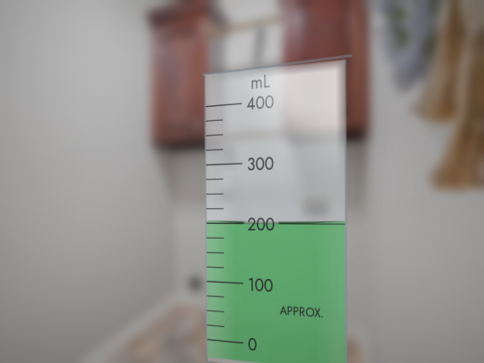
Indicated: 200mL
